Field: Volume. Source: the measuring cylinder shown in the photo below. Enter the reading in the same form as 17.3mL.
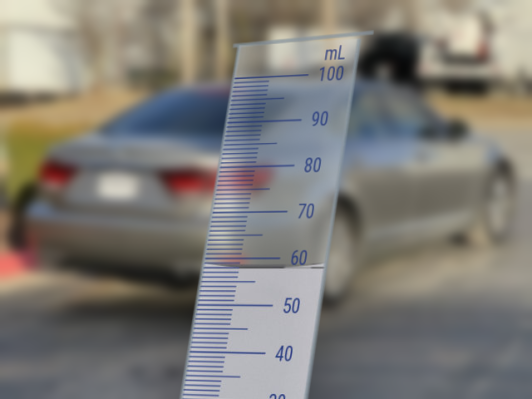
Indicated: 58mL
